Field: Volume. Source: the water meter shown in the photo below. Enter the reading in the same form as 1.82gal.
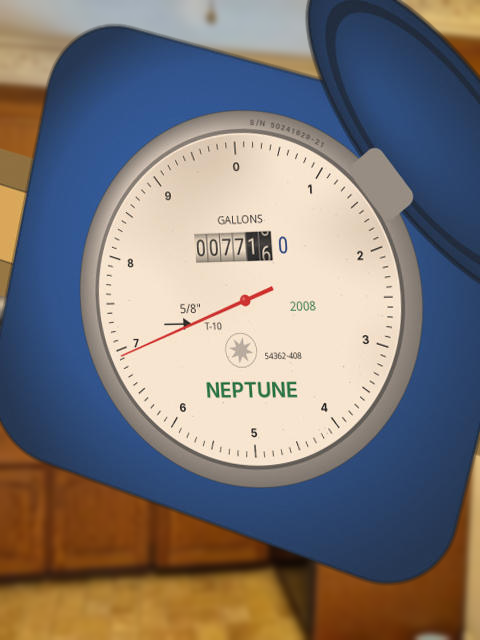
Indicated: 77156.9gal
